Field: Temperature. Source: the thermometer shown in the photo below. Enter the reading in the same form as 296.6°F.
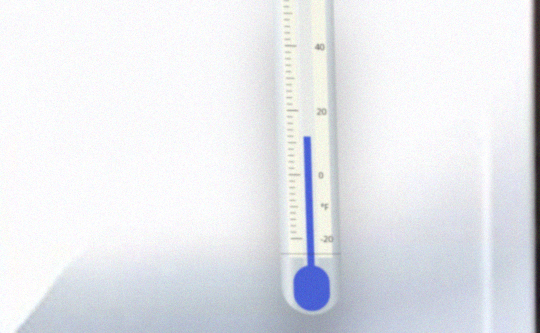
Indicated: 12°F
